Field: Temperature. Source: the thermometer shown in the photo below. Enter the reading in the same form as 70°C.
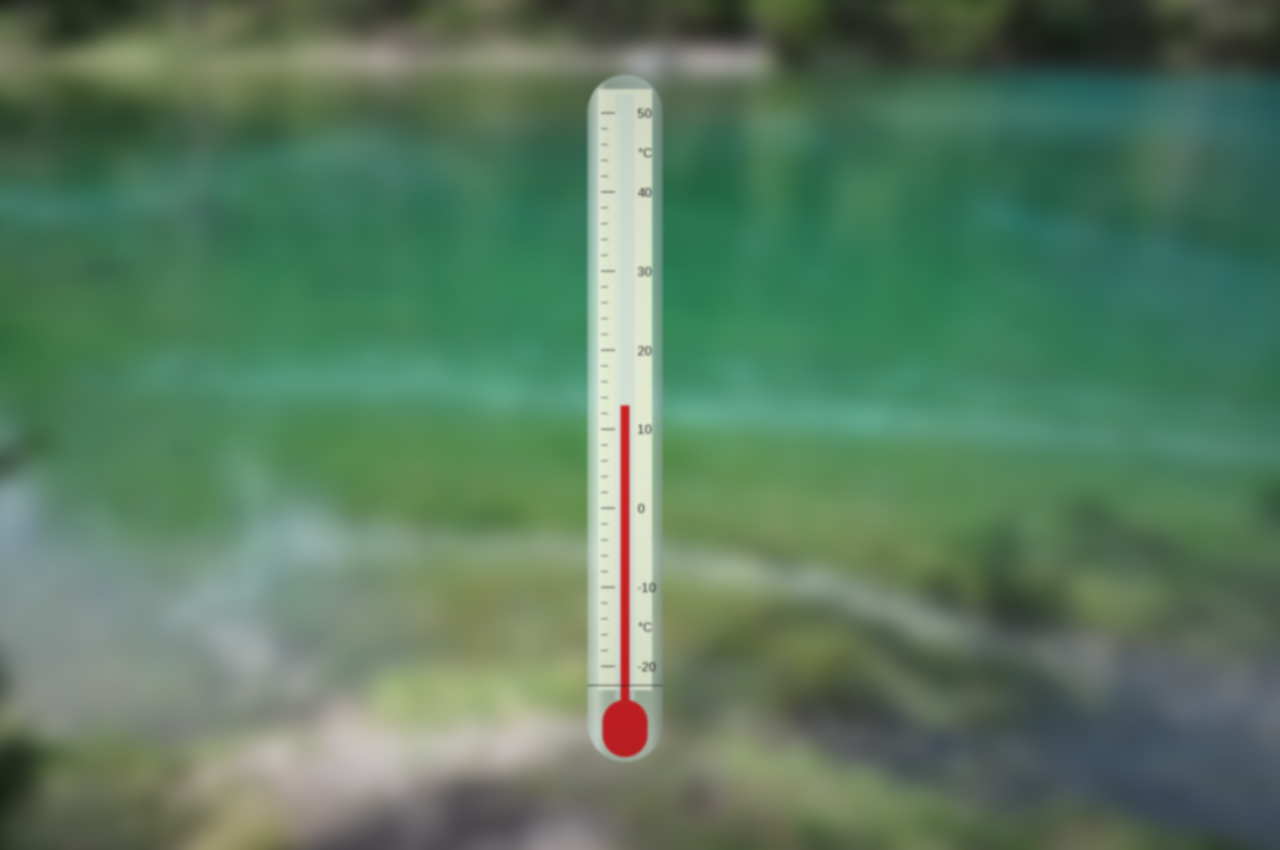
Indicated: 13°C
